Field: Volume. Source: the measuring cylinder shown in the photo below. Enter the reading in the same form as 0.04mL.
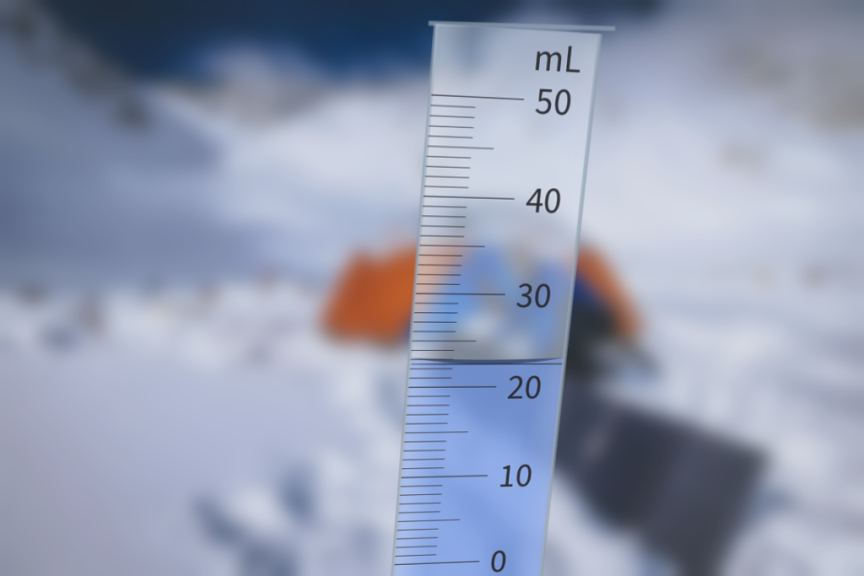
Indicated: 22.5mL
